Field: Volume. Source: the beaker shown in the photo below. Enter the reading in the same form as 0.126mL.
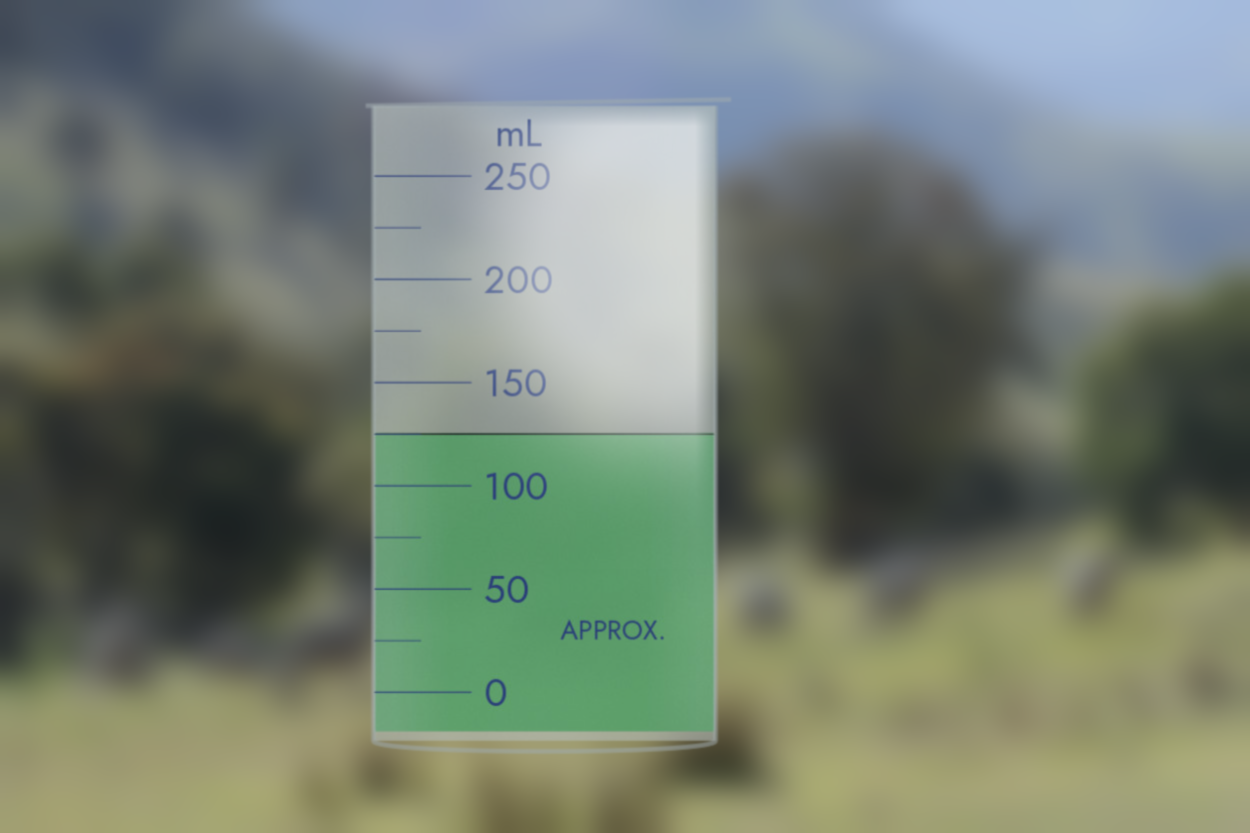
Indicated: 125mL
